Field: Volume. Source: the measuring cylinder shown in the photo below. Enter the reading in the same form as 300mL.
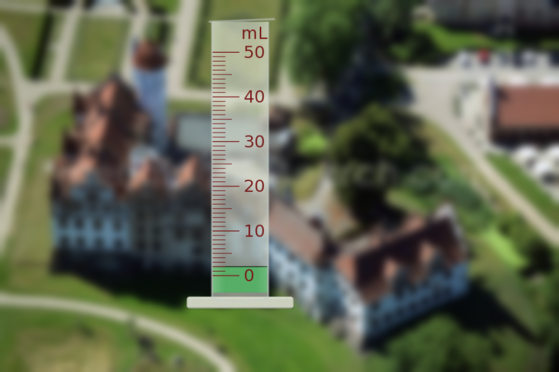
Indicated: 2mL
